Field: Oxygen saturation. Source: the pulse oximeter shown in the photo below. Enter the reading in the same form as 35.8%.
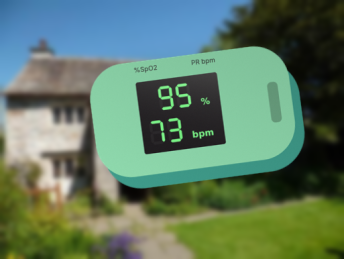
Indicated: 95%
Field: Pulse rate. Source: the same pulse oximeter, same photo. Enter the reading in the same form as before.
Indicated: 73bpm
